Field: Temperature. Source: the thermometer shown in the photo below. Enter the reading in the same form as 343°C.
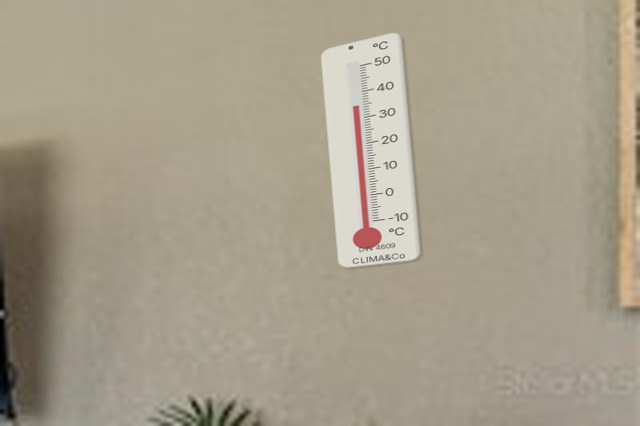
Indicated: 35°C
